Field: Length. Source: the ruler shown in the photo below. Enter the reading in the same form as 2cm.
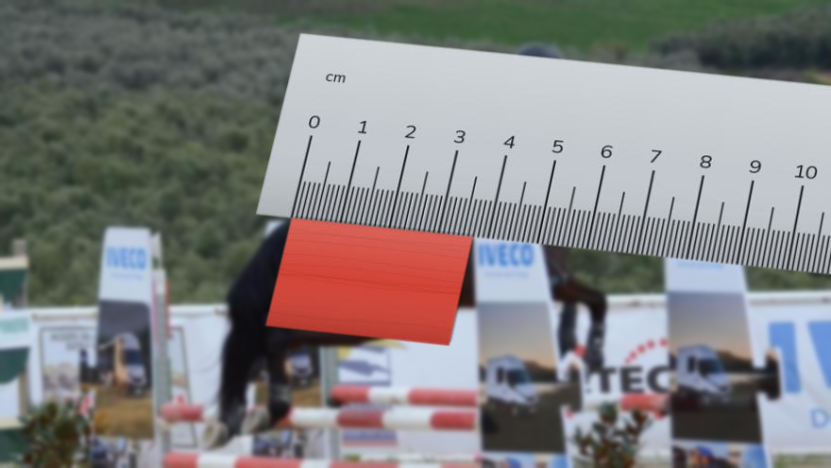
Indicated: 3.7cm
